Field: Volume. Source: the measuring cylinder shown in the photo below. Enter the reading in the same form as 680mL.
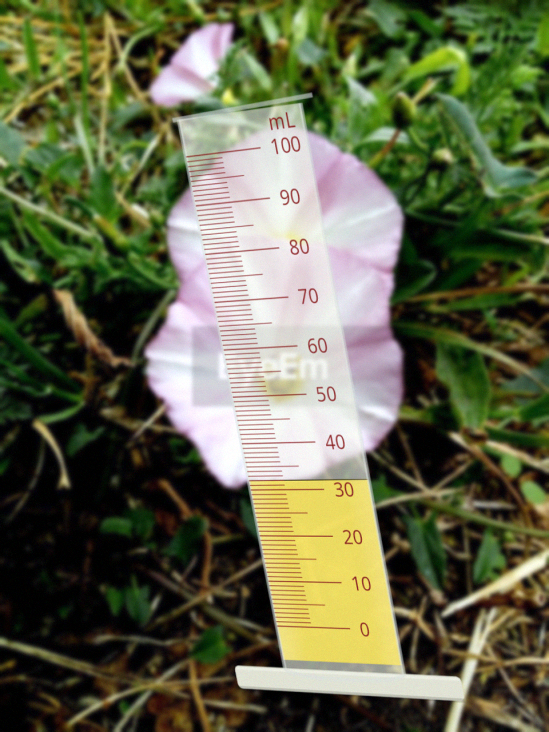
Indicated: 32mL
